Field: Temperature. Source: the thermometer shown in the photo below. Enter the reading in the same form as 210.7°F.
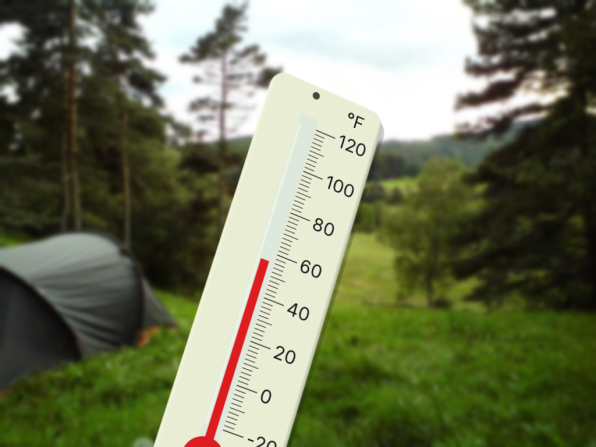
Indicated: 56°F
